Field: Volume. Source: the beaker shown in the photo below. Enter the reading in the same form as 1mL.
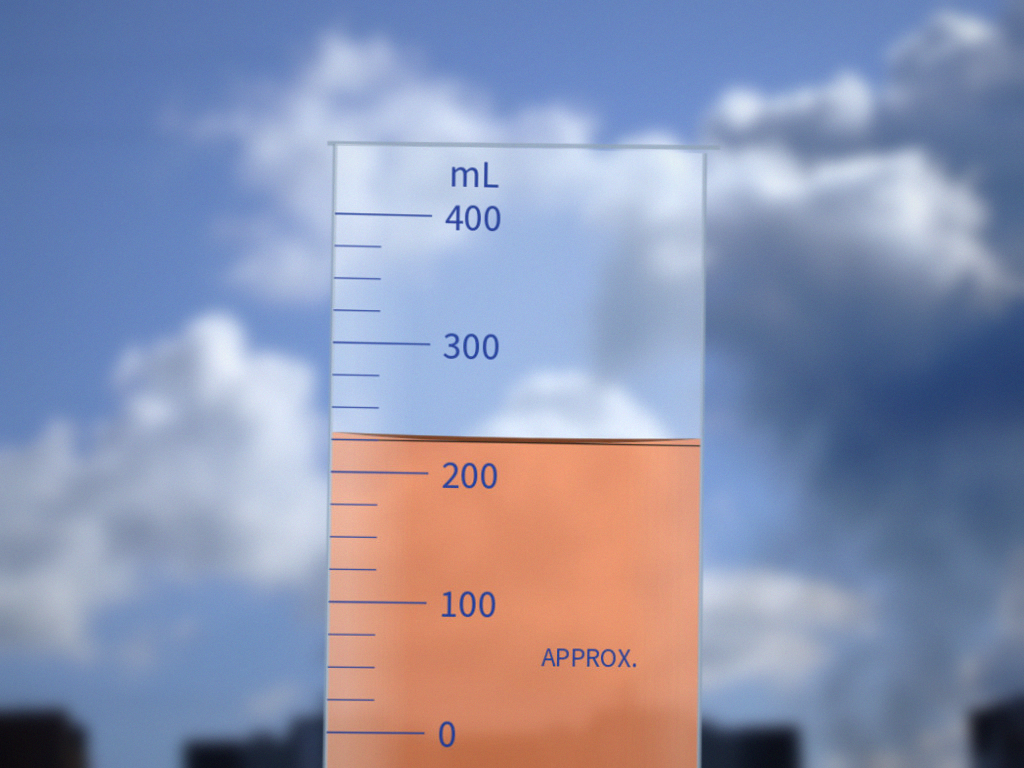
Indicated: 225mL
